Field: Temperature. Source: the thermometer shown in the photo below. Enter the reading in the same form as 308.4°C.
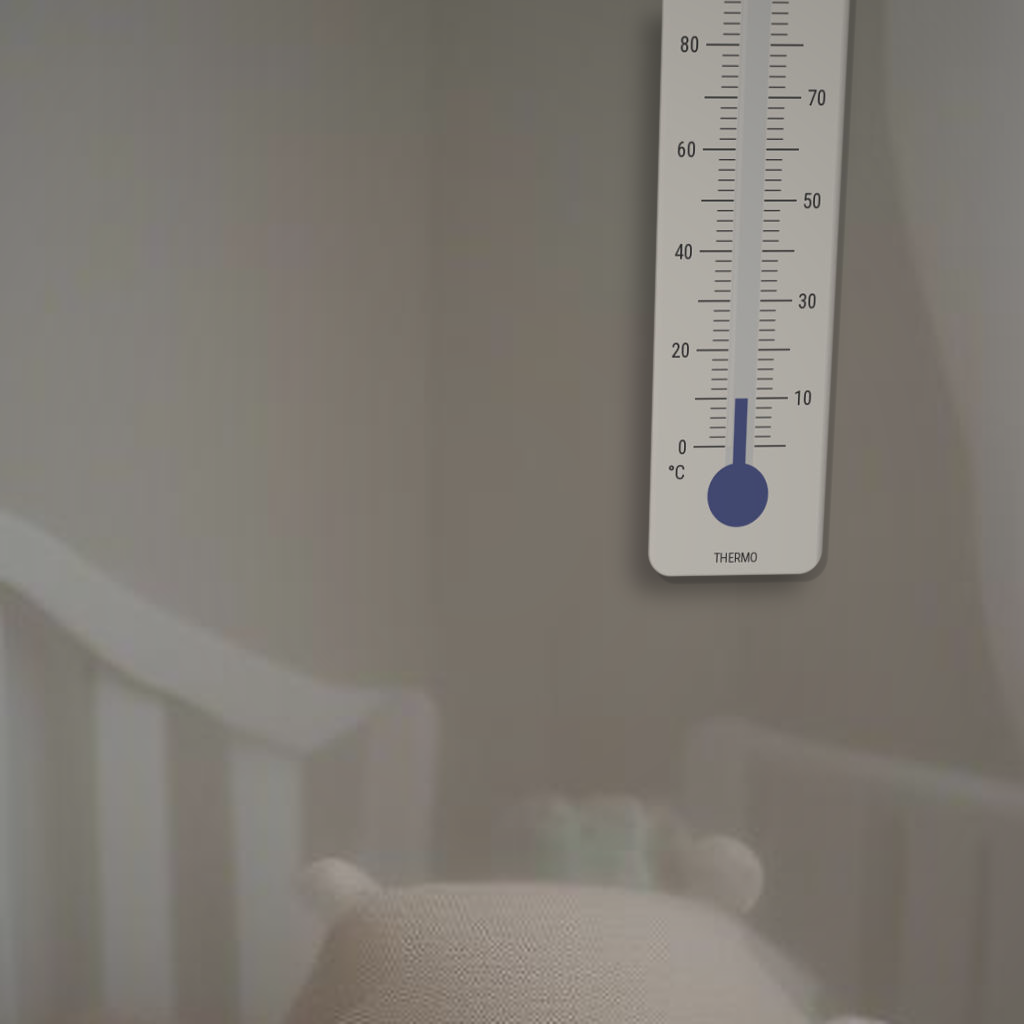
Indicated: 10°C
